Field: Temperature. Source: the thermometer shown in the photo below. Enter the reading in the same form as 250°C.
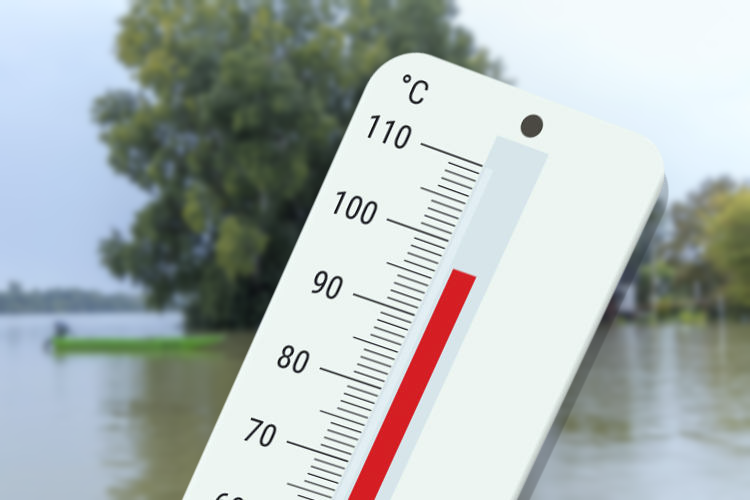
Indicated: 97°C
